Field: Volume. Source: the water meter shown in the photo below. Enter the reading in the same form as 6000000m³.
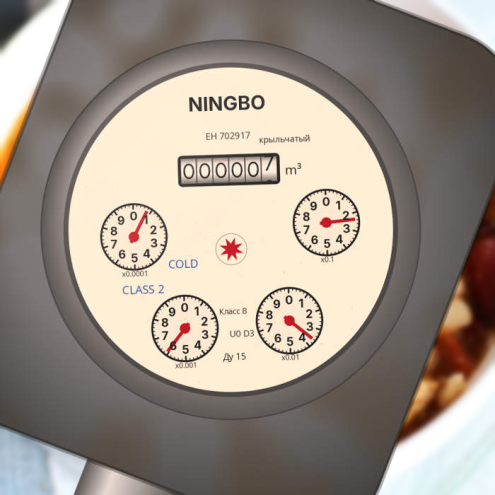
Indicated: 7.2360m³
